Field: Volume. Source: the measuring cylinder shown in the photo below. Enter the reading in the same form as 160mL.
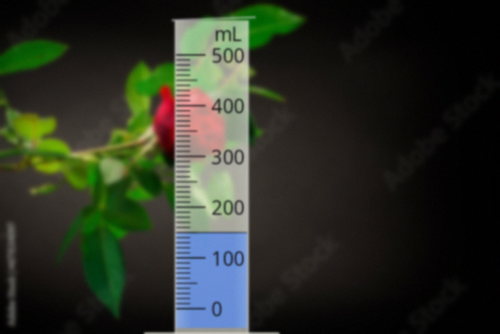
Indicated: 150mL
